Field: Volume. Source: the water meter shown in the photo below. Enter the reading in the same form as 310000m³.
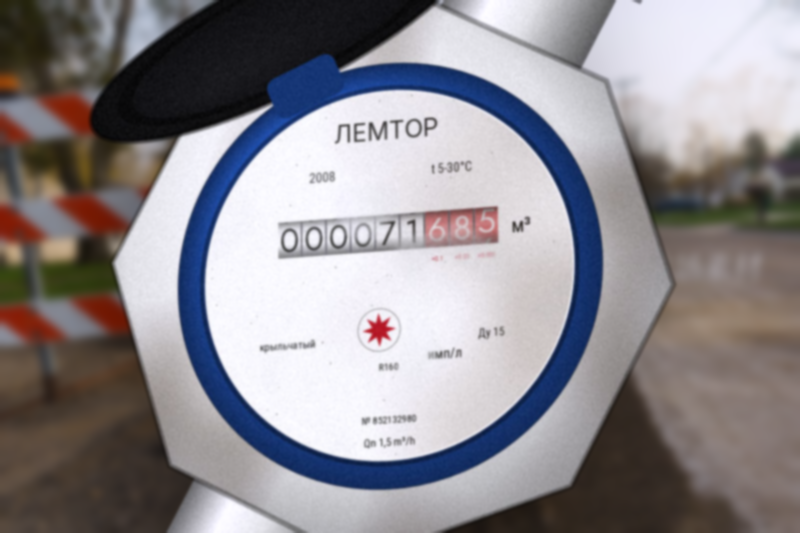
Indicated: 71.685m³
